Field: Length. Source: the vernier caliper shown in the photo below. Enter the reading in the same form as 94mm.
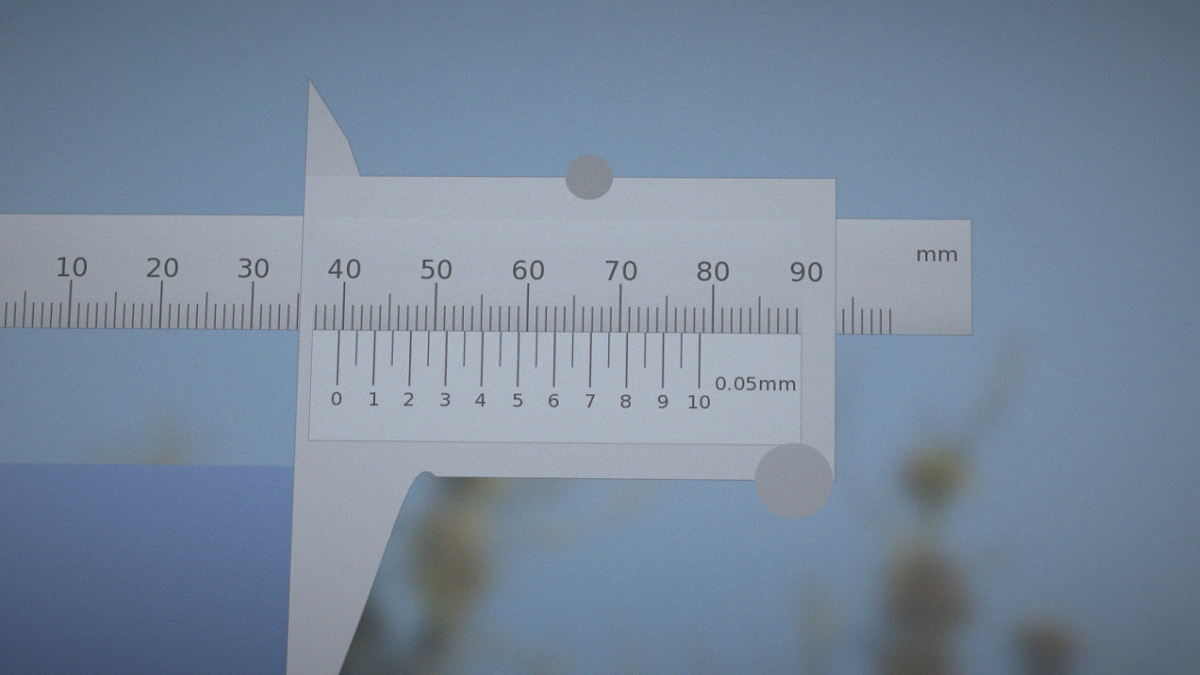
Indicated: 39.6mm
